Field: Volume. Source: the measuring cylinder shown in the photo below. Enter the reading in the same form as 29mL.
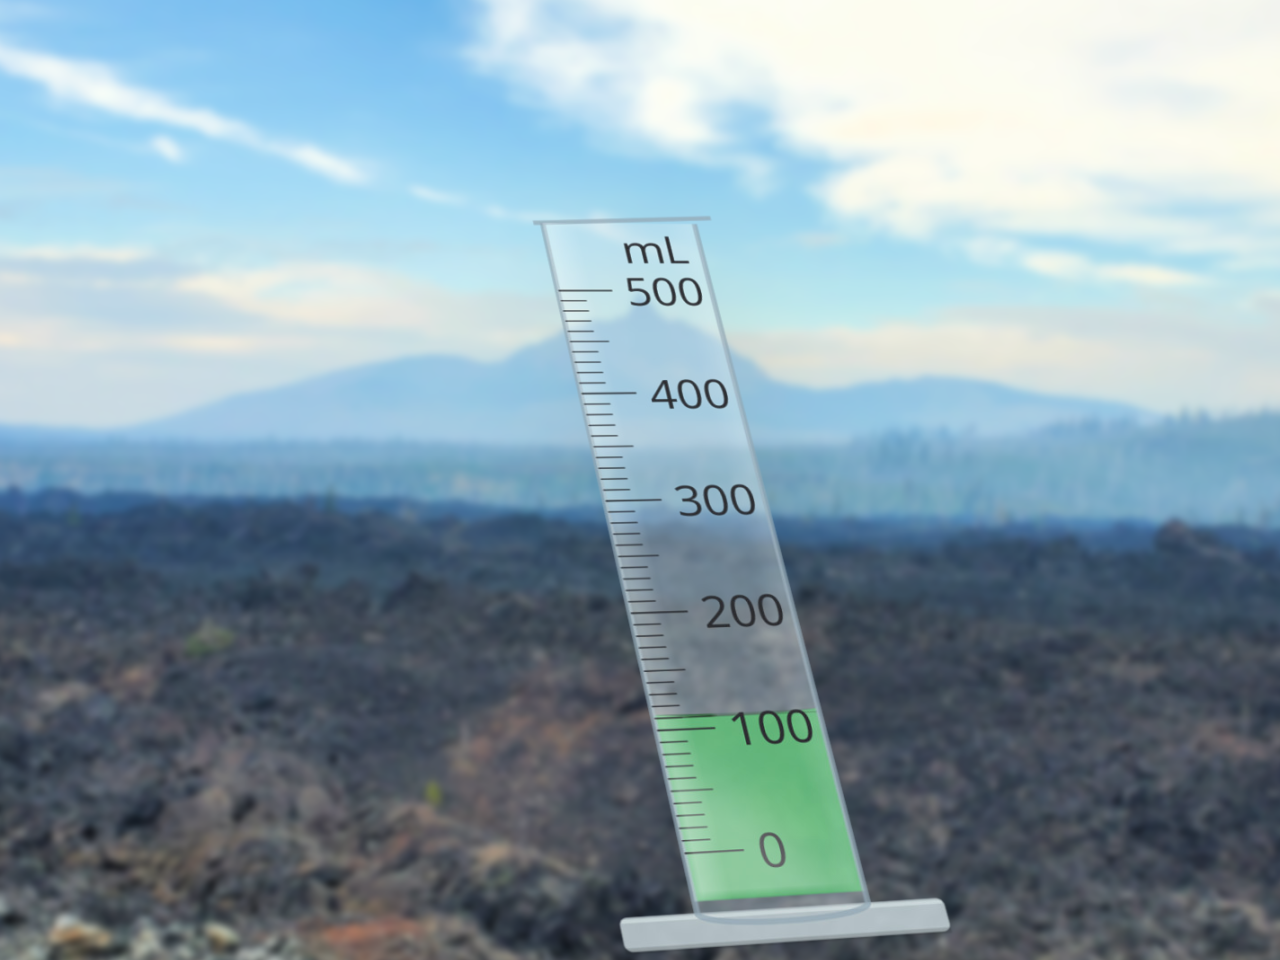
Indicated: 110mL
